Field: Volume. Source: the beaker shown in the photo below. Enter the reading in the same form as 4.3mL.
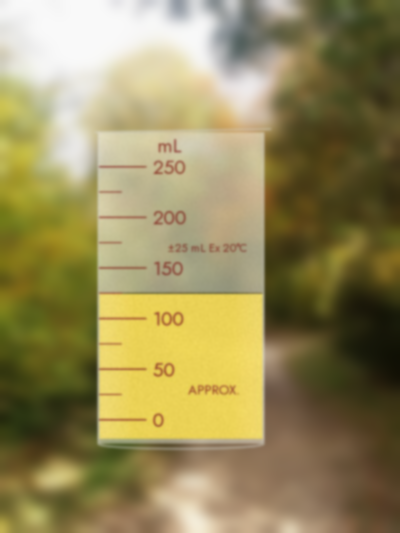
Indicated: 125mL
